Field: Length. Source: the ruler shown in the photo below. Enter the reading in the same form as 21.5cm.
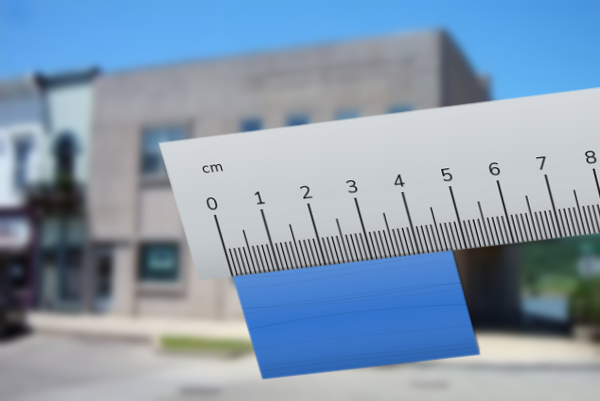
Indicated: 4.7cm
